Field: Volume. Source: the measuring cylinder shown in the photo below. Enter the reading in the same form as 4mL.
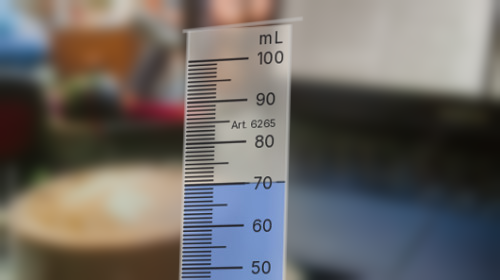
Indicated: 70mL
